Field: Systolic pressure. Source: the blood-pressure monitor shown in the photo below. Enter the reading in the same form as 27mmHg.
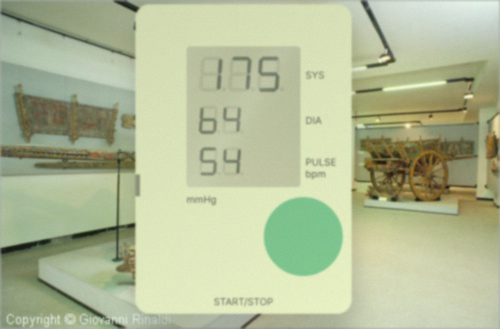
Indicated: 175mmHg
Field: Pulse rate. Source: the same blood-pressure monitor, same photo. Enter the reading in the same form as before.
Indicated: 54bpm
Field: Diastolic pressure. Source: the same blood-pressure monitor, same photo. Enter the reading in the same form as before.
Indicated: 64mmHg
